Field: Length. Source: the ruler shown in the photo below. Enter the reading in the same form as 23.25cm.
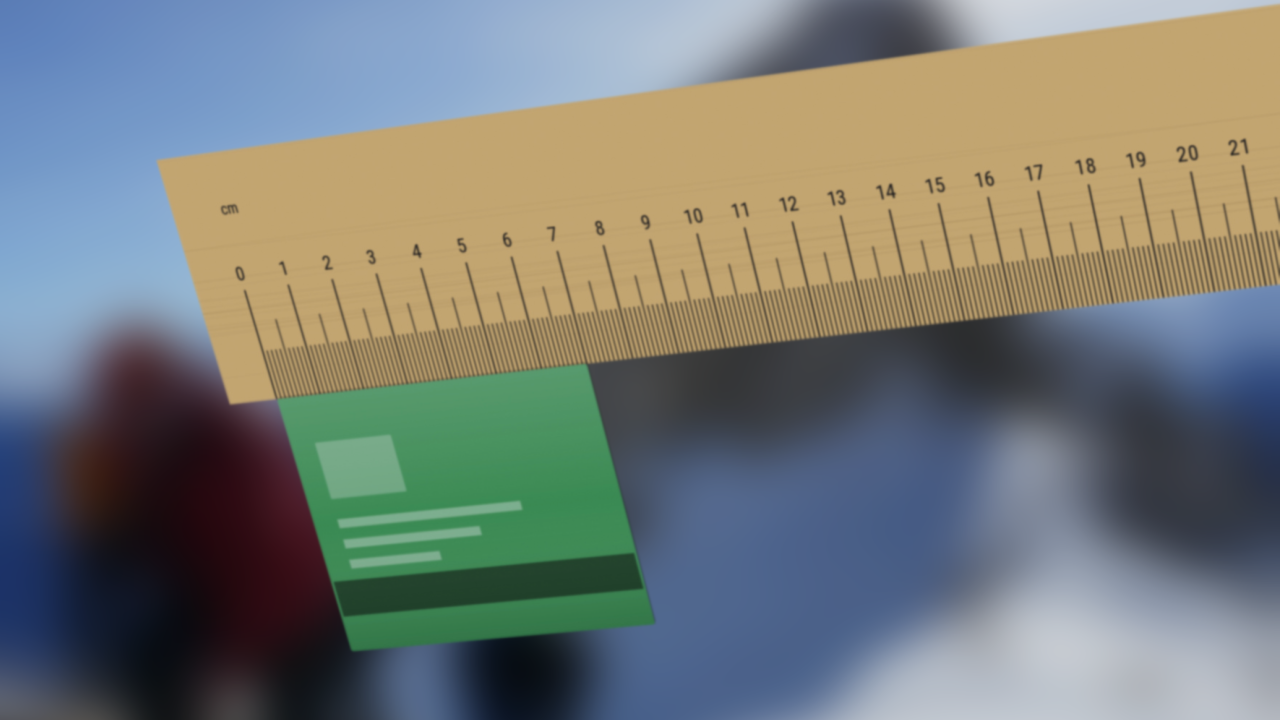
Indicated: 7cm
